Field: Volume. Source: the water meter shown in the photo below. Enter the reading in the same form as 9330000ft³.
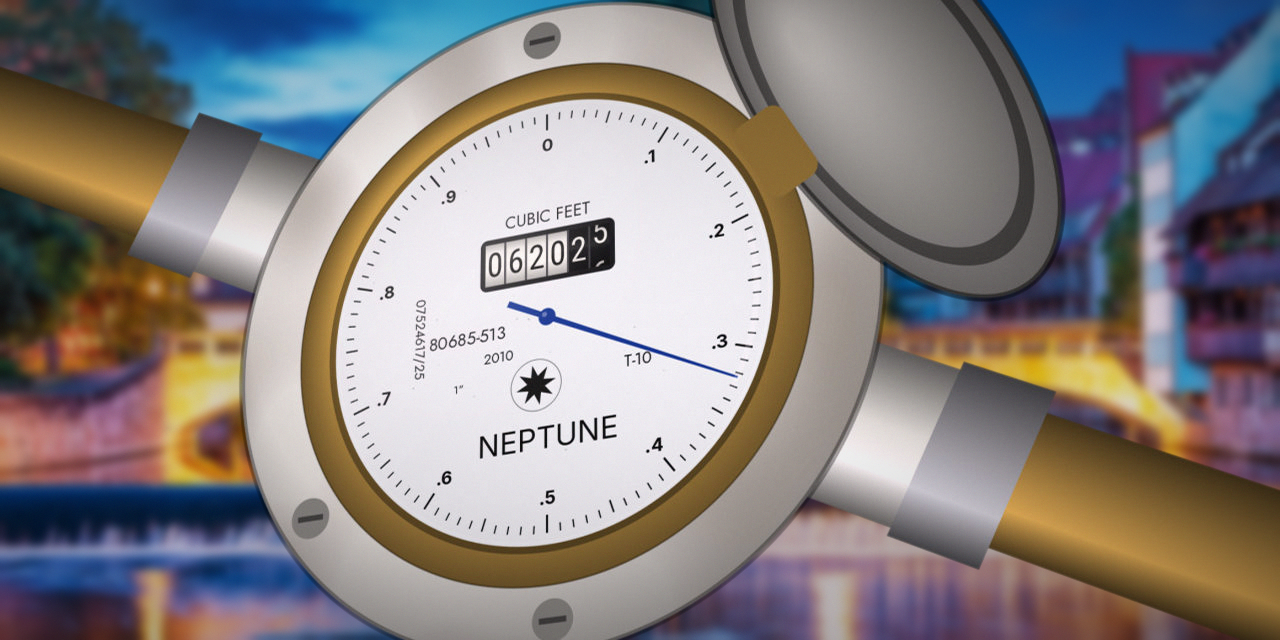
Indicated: 62025.32ft³
